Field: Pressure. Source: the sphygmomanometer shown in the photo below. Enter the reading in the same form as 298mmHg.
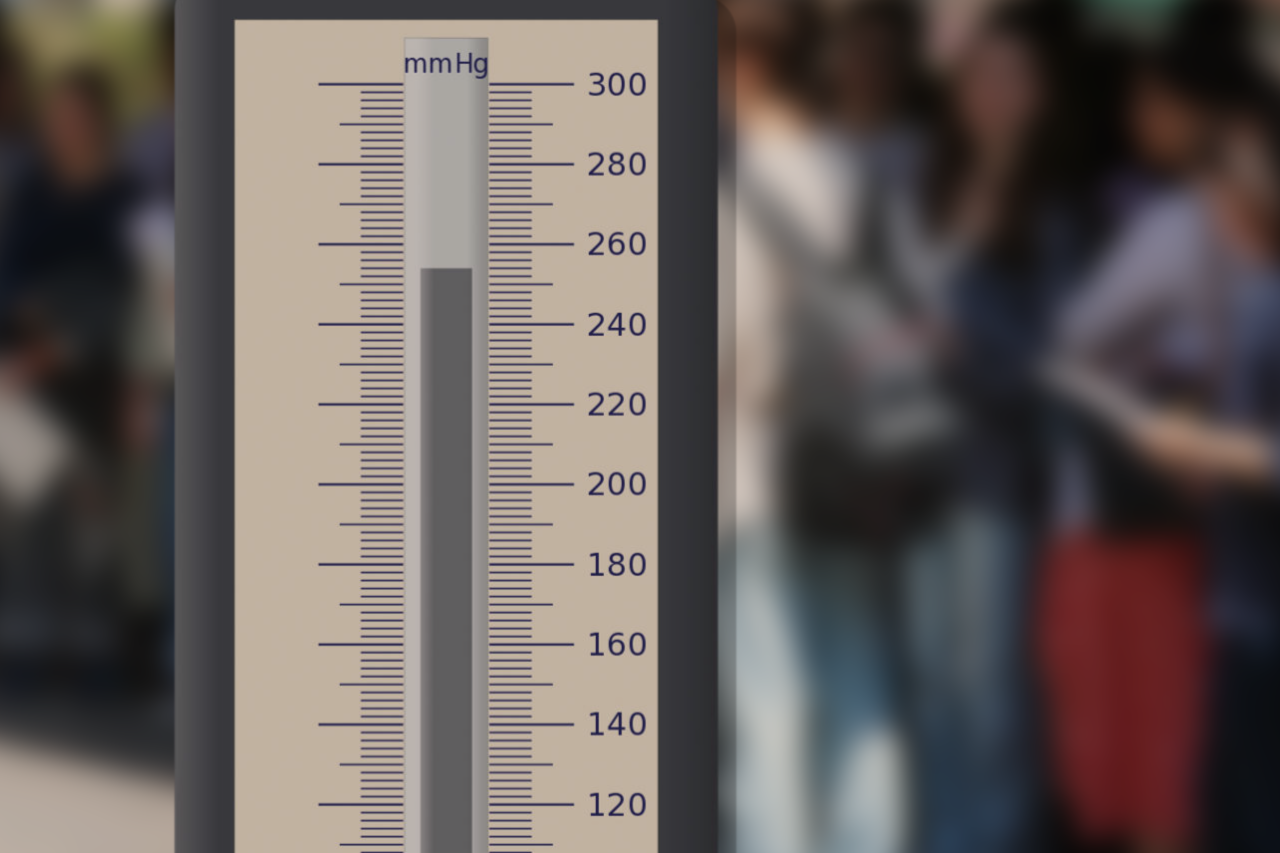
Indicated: 254mmHg
